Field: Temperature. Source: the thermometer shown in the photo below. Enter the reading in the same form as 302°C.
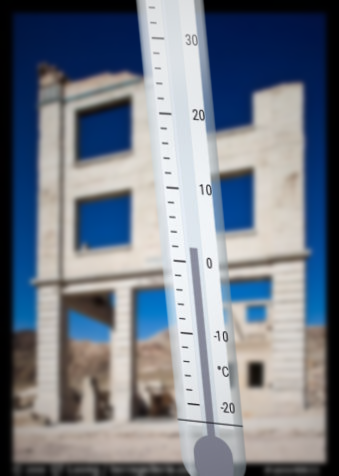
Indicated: 2°C
